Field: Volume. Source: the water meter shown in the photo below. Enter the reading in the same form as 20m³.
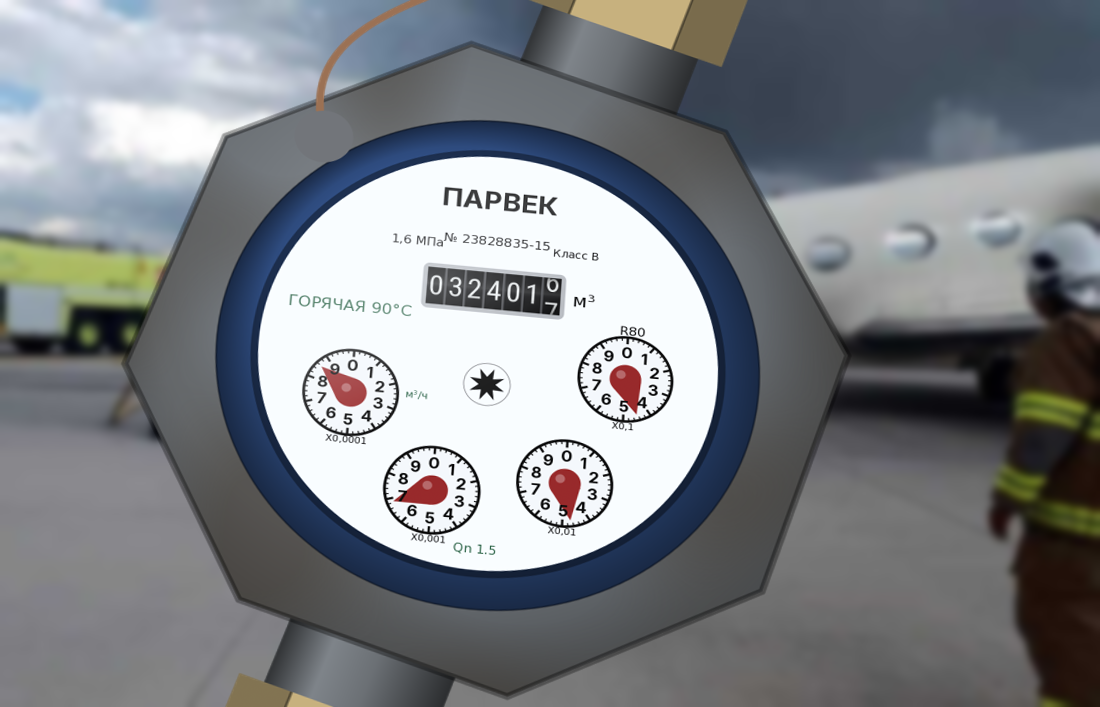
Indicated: 324016.4468m³
